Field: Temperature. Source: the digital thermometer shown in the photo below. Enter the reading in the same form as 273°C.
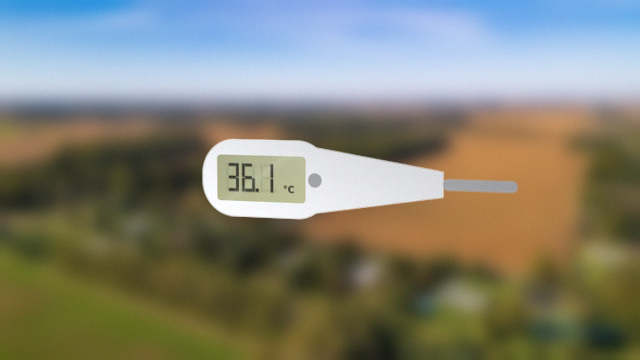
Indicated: 36.1°C
